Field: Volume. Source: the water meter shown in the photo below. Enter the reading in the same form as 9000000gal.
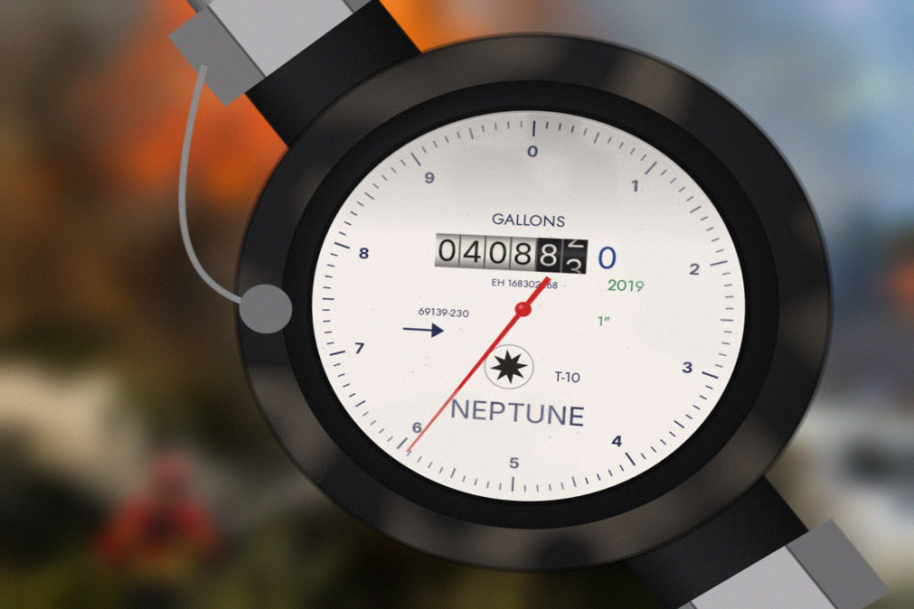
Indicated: 408825.9gal
